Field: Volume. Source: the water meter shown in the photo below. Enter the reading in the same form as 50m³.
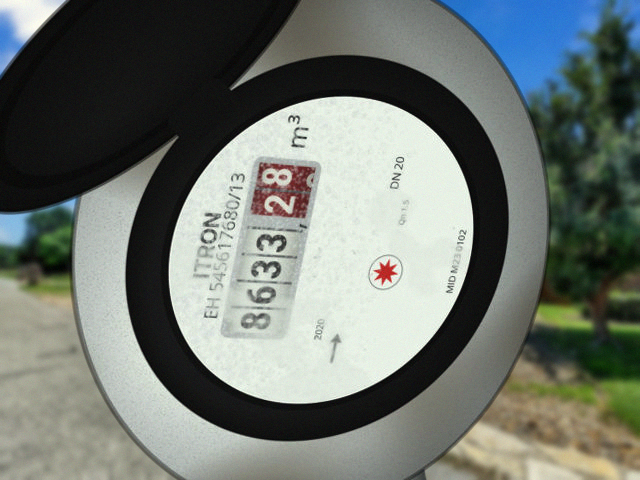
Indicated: 8633.28m³
